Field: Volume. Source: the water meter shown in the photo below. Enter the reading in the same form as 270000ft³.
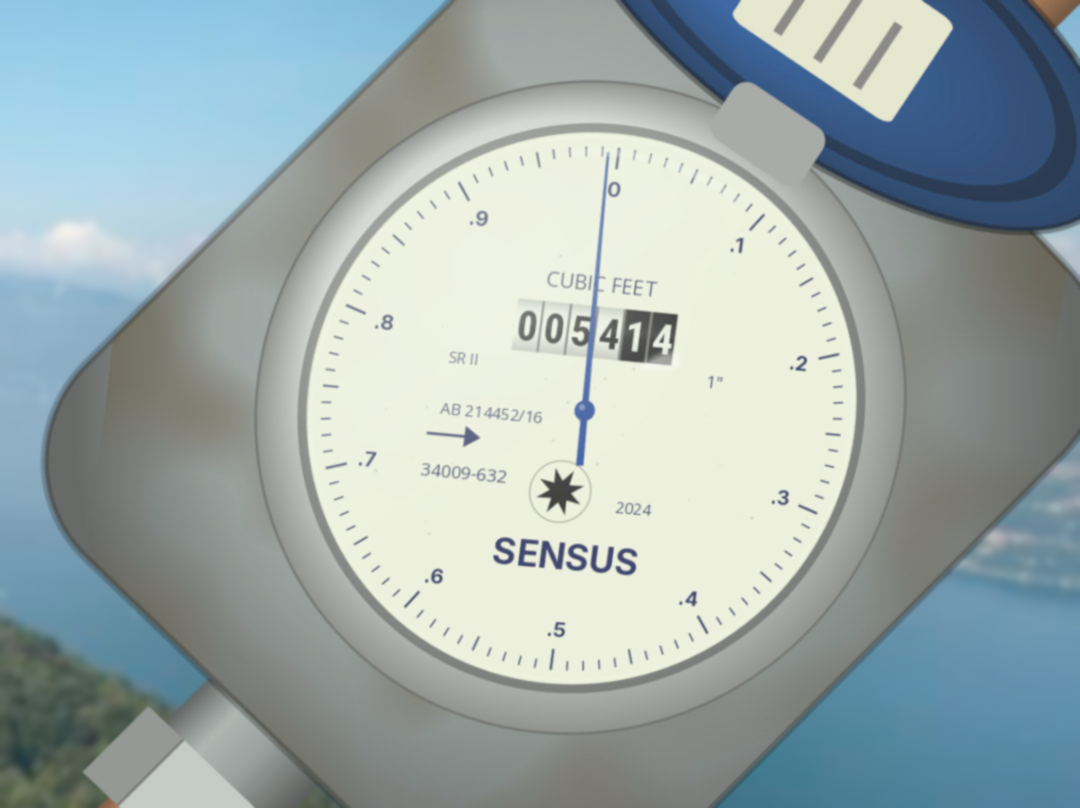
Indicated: 5413.99ft³
